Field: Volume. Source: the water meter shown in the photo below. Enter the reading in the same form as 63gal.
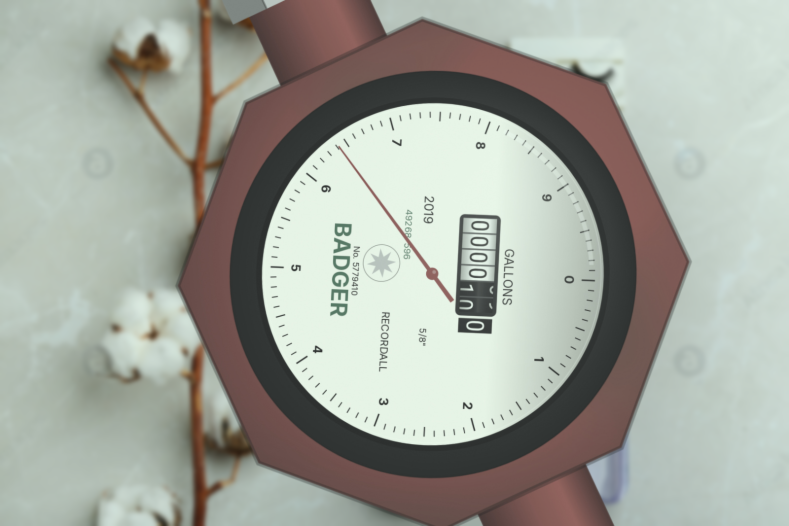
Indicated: 96.4gal
